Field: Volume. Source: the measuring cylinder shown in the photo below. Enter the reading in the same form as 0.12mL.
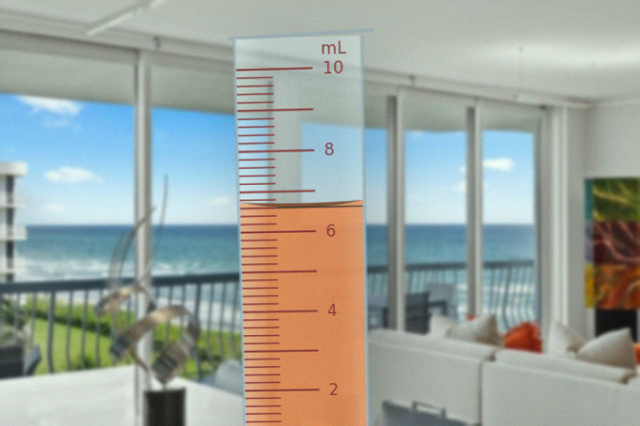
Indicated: 6.6mL
